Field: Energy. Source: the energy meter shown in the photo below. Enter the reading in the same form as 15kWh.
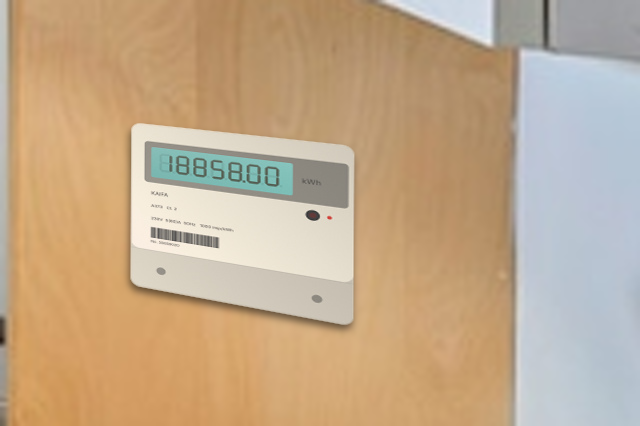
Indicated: 18858.00kWh
